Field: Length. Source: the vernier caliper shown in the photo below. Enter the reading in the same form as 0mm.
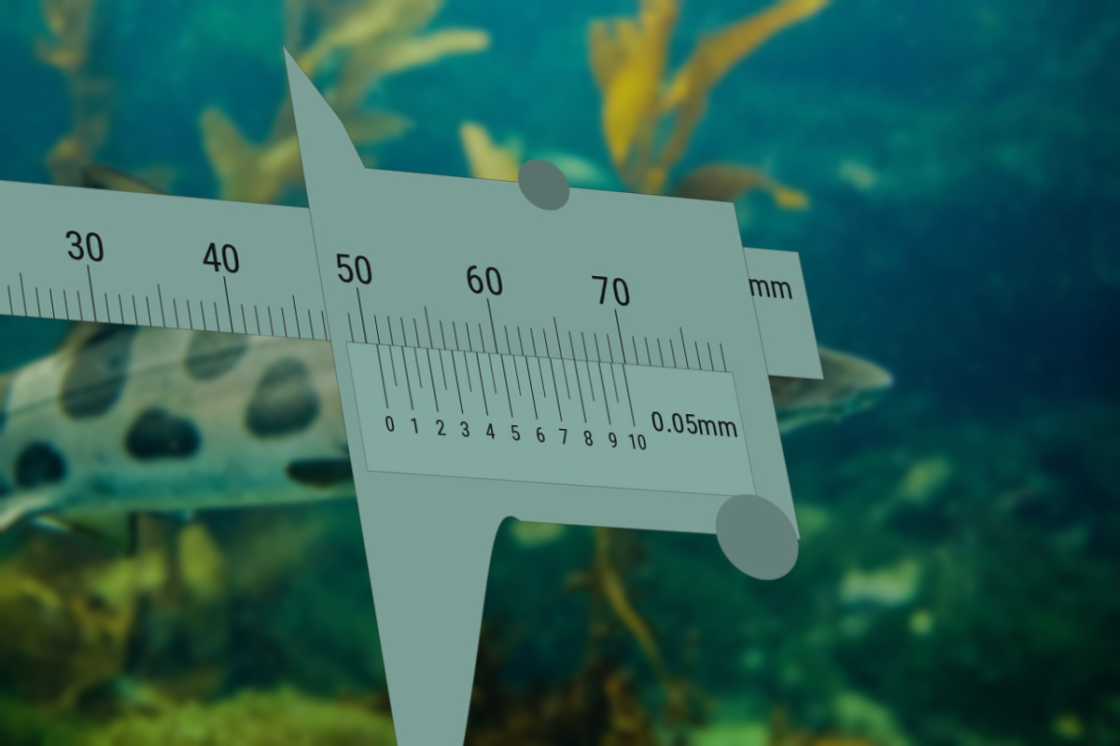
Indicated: 50.8mm
